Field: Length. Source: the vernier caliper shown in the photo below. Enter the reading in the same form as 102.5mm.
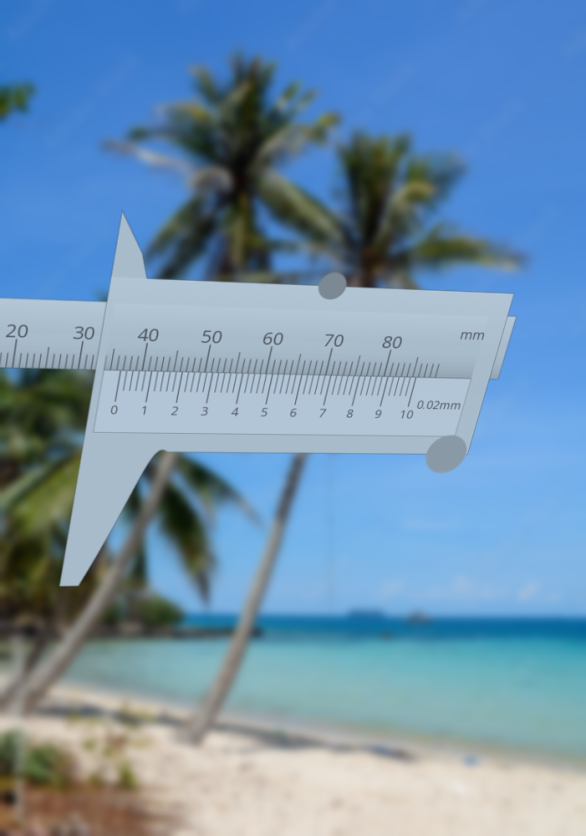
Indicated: 36.6mm
